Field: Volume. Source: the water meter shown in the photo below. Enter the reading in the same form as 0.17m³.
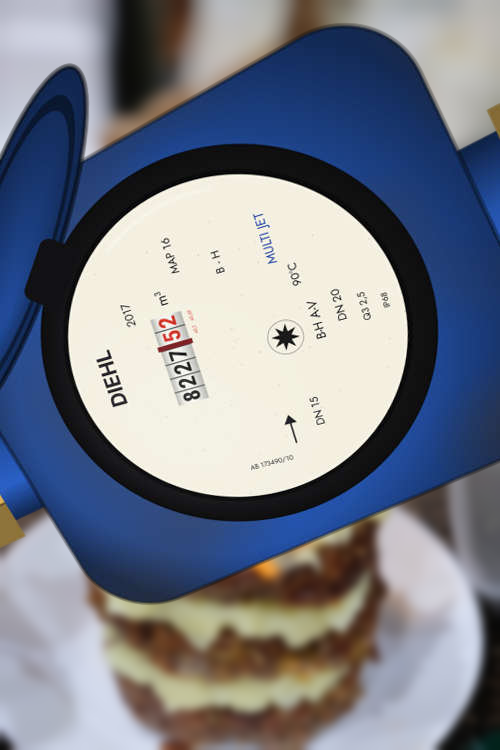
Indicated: 8227.52m³
